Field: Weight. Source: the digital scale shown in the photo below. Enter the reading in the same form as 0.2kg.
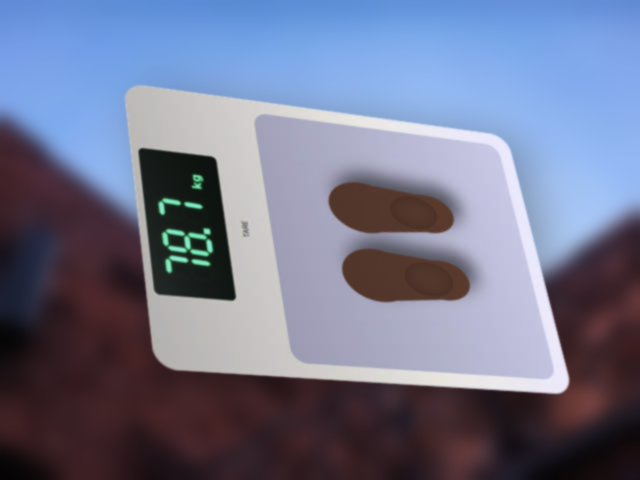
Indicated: 78.7kg
